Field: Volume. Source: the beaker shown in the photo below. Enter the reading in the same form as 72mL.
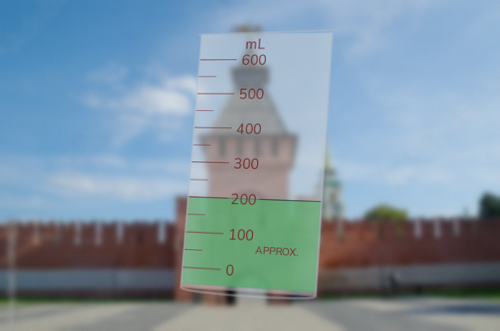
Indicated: 200mL
